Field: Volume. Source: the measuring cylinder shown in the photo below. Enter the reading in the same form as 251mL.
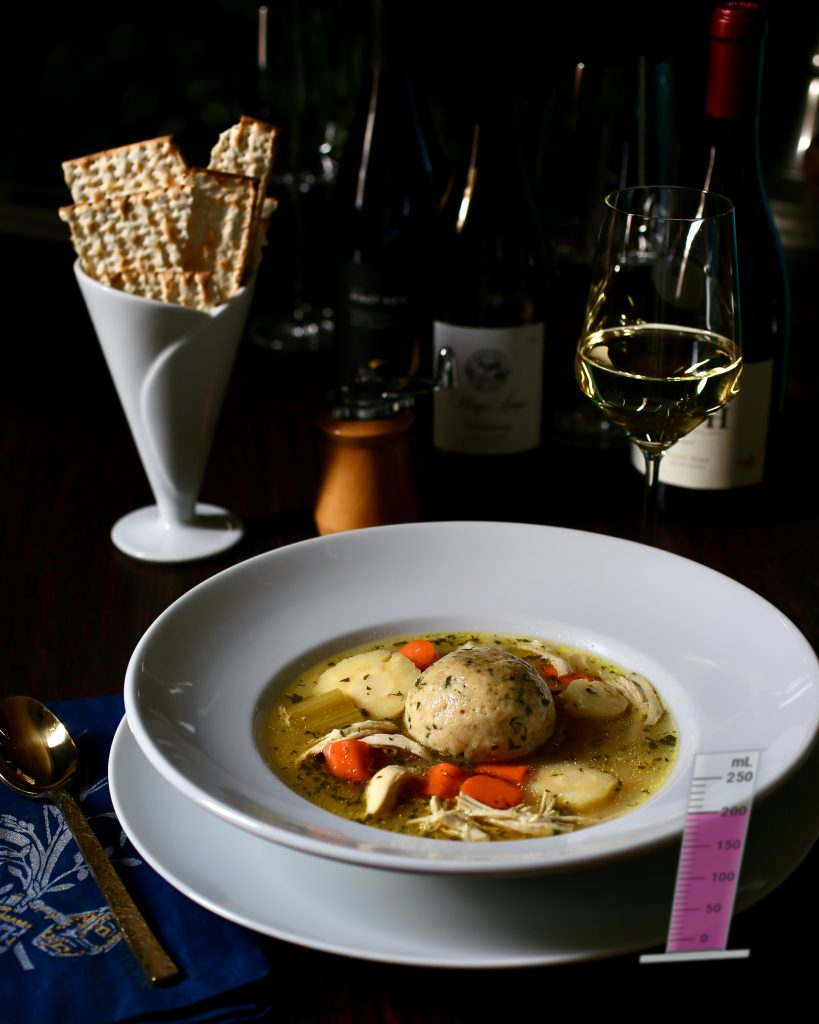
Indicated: 200mL
